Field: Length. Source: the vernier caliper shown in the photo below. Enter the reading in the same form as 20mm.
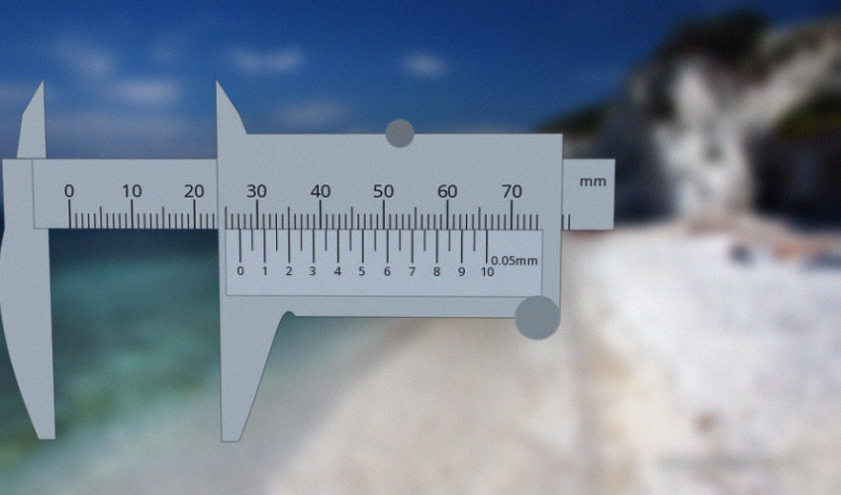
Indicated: 27.2mm
